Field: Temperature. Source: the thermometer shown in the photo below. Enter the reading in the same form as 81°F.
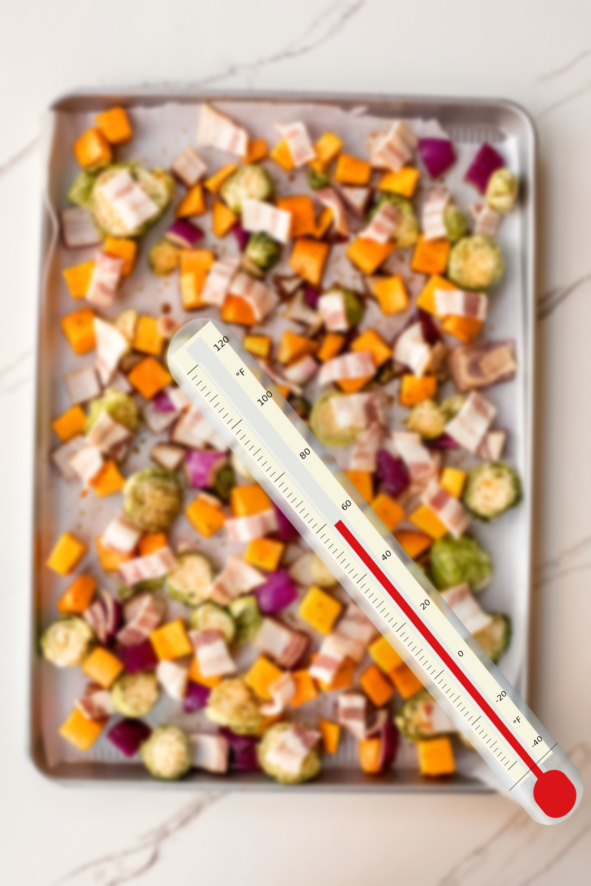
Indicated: 58°F
